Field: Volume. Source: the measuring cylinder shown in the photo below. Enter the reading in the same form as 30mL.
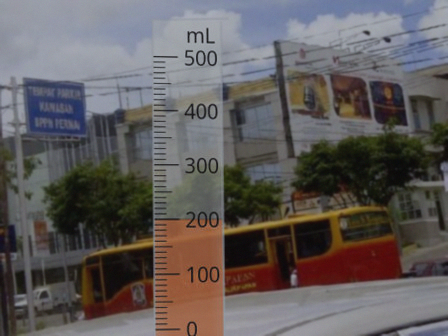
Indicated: 200mL
